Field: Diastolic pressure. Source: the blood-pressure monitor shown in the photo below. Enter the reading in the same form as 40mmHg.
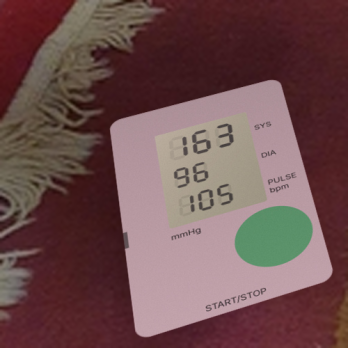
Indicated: 96mmHg
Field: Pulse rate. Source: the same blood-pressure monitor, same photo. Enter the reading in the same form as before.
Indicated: 105bpm
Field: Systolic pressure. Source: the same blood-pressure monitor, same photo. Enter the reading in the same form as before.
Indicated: 163mmHg
